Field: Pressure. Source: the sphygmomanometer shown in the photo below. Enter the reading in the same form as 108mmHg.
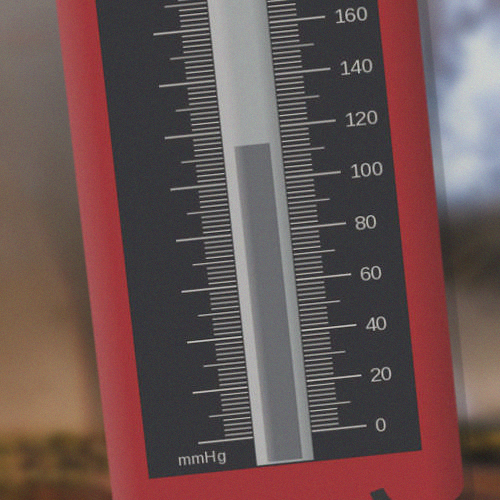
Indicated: 114mmHg
